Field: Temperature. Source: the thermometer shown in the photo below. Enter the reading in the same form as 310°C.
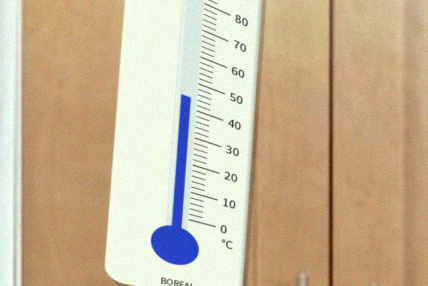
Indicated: 44°C
